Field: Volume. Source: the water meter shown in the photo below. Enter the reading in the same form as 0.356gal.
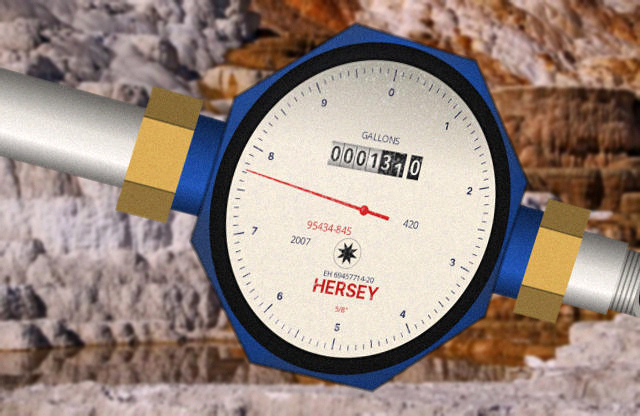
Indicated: 1307.7gal
